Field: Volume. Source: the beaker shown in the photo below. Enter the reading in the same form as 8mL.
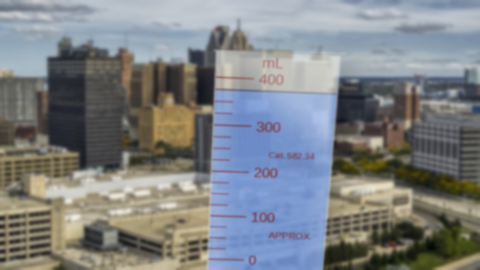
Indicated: 375mL
